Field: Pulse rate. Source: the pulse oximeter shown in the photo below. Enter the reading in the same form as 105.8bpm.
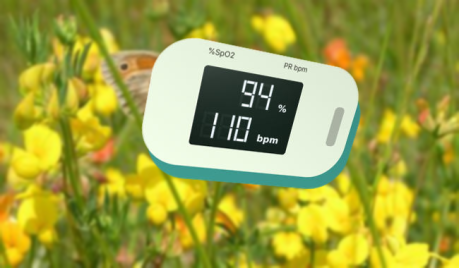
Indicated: 110bpm
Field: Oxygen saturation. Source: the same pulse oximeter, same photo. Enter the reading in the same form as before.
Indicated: 94%
